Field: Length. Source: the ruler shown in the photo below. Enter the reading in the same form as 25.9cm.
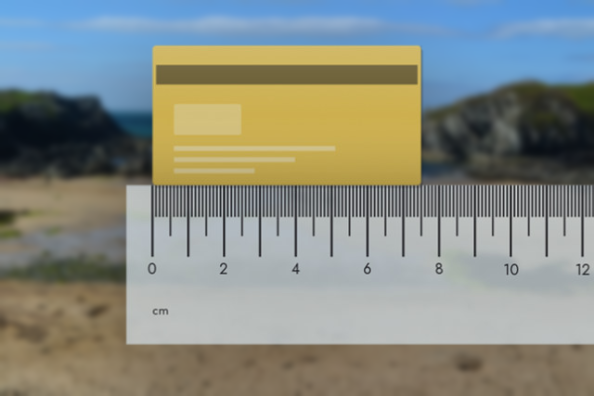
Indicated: 7.5cm
